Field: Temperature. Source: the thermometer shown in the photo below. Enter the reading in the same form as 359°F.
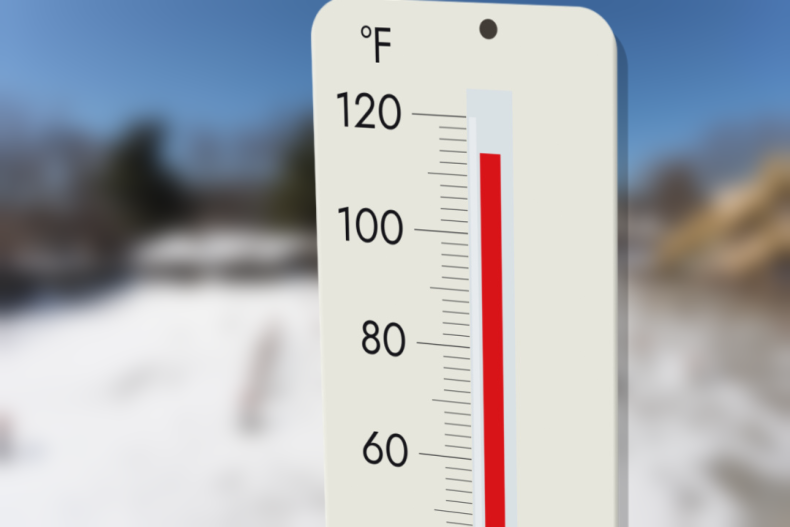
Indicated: 114°F
